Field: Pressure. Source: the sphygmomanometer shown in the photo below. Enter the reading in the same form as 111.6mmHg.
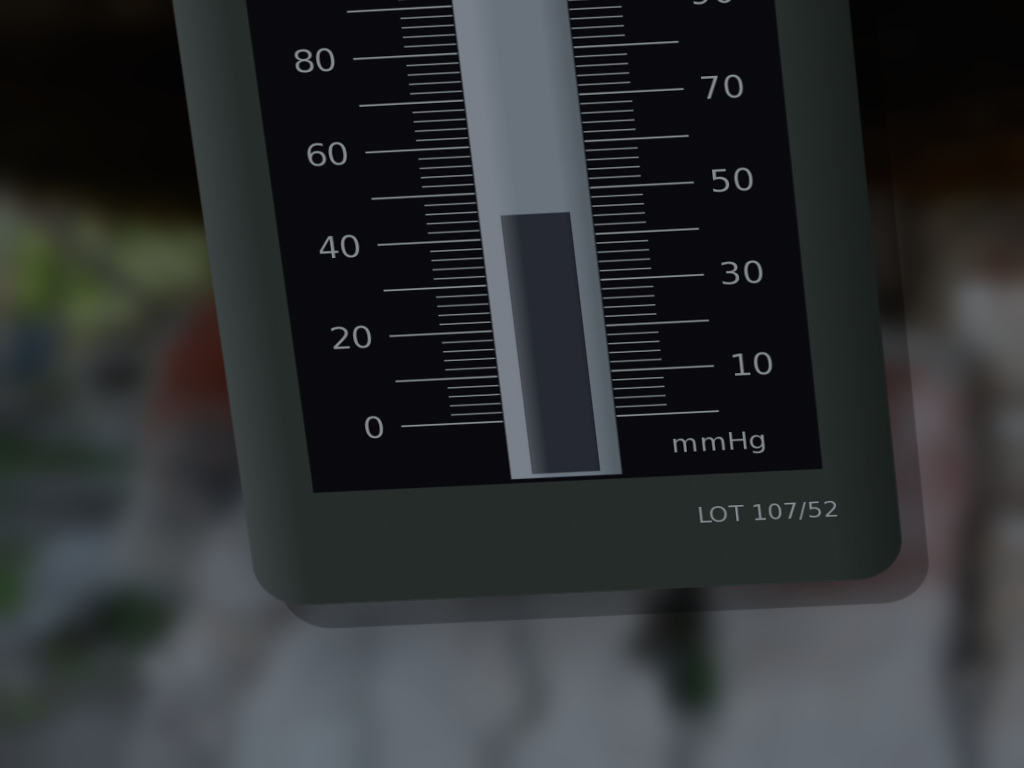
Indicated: 45mmHg
